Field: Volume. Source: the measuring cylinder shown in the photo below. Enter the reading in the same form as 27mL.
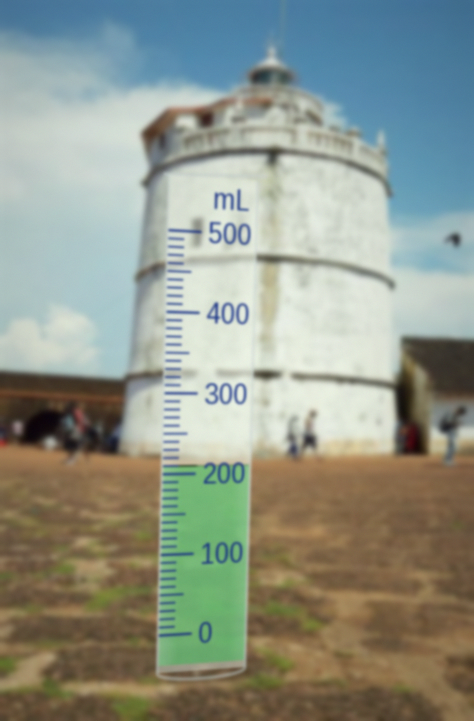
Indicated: 210mL
